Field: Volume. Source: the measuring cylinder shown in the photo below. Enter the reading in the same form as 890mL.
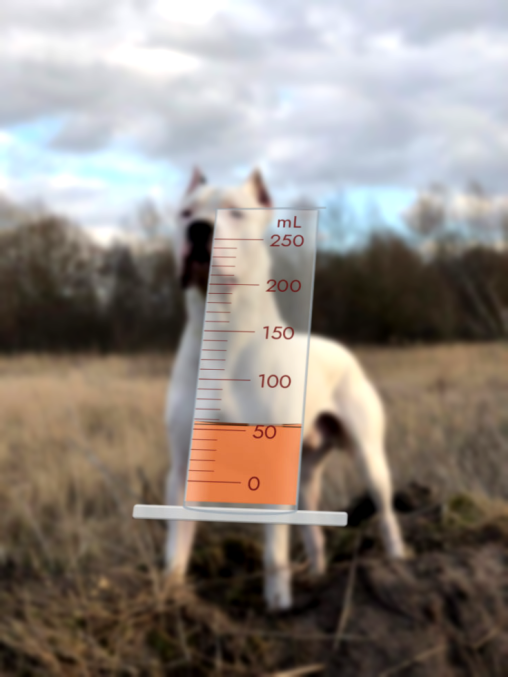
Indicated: 55mL
